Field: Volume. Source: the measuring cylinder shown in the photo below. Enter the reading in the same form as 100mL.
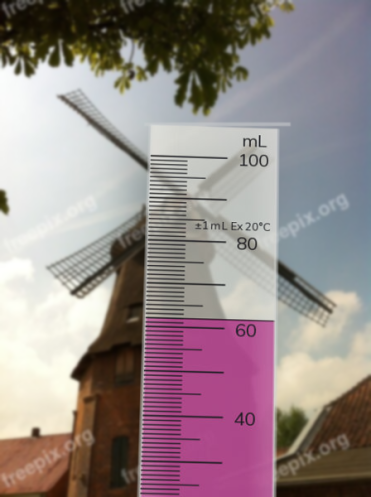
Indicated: 62mL
